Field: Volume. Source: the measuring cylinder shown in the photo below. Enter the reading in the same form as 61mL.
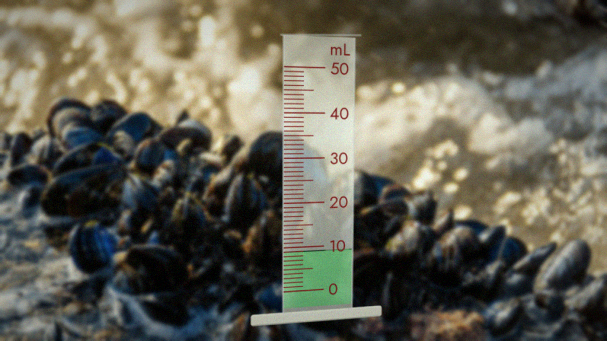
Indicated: 9mL
